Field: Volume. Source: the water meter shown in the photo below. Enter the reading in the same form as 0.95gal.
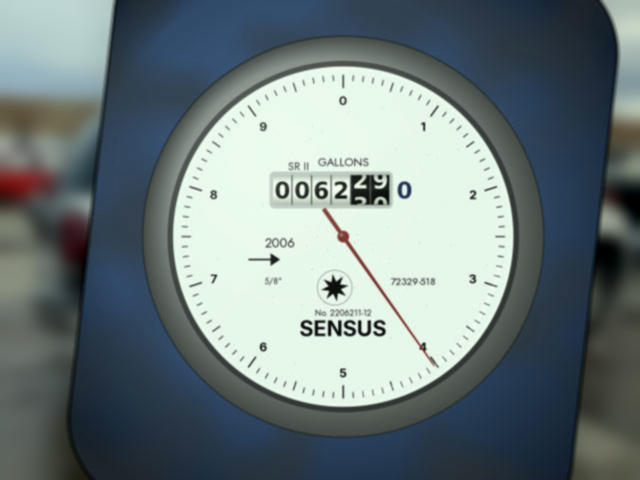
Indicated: 62294.0gal
